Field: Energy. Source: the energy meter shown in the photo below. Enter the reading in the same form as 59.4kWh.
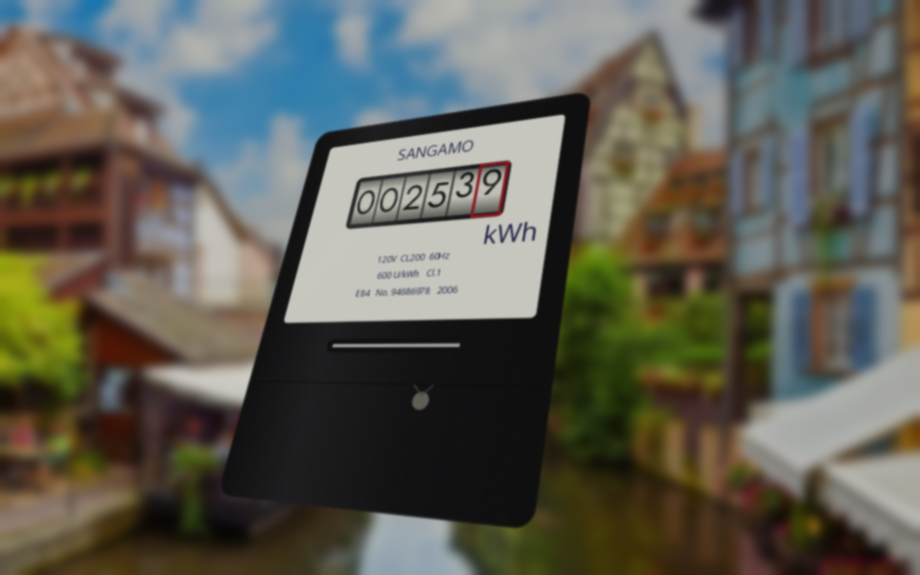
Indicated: 253.9kWh
